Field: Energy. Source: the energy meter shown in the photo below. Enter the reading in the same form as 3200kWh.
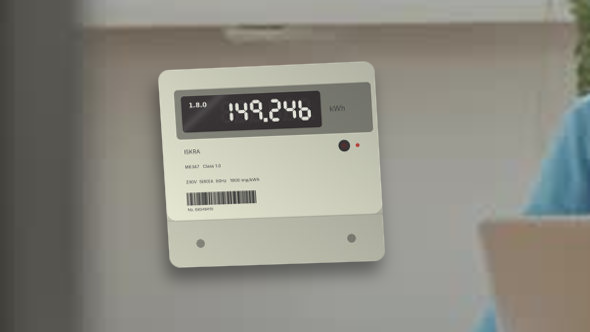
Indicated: 149.246kWh
